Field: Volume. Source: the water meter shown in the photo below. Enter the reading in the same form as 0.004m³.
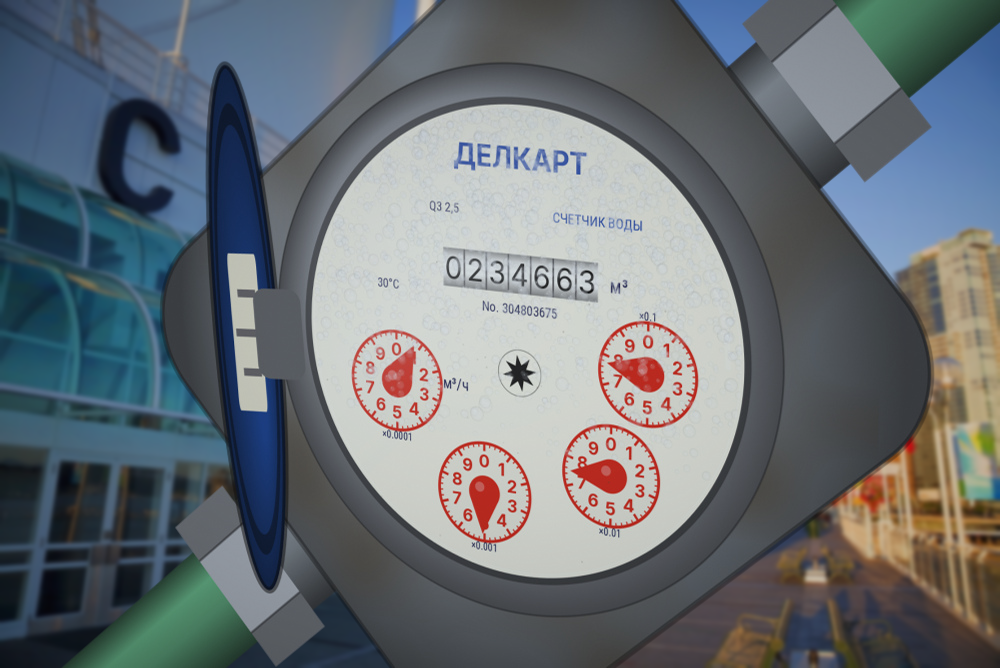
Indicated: 234663.7750m³
